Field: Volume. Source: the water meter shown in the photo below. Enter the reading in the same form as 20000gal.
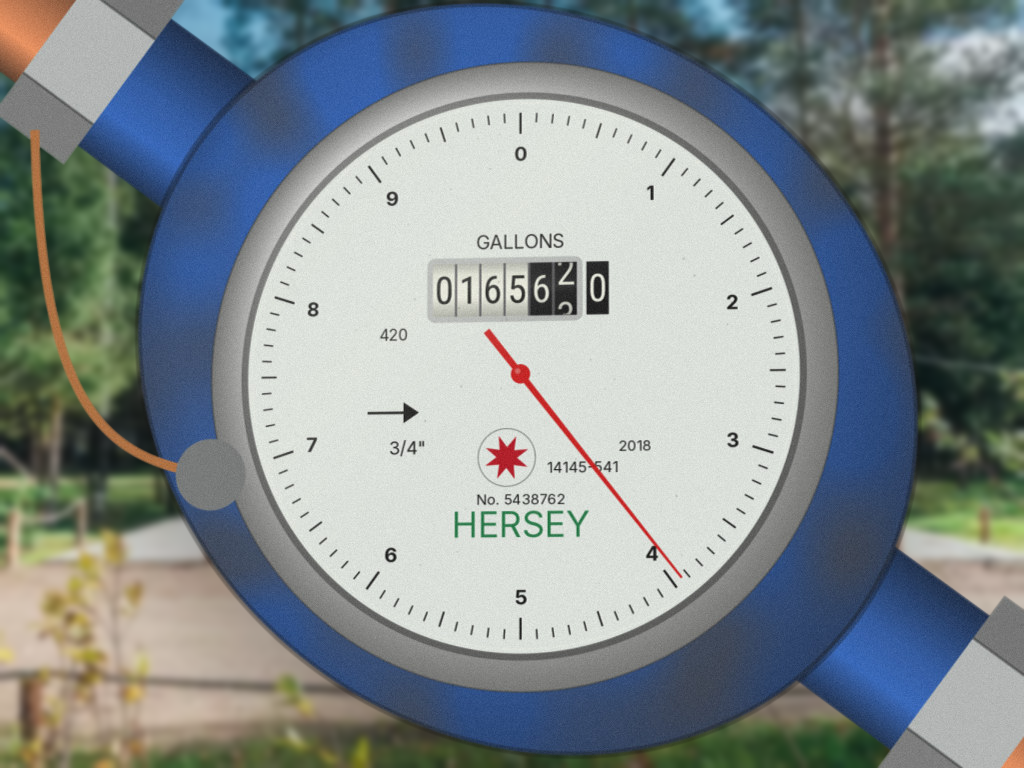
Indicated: 165623.9gal
